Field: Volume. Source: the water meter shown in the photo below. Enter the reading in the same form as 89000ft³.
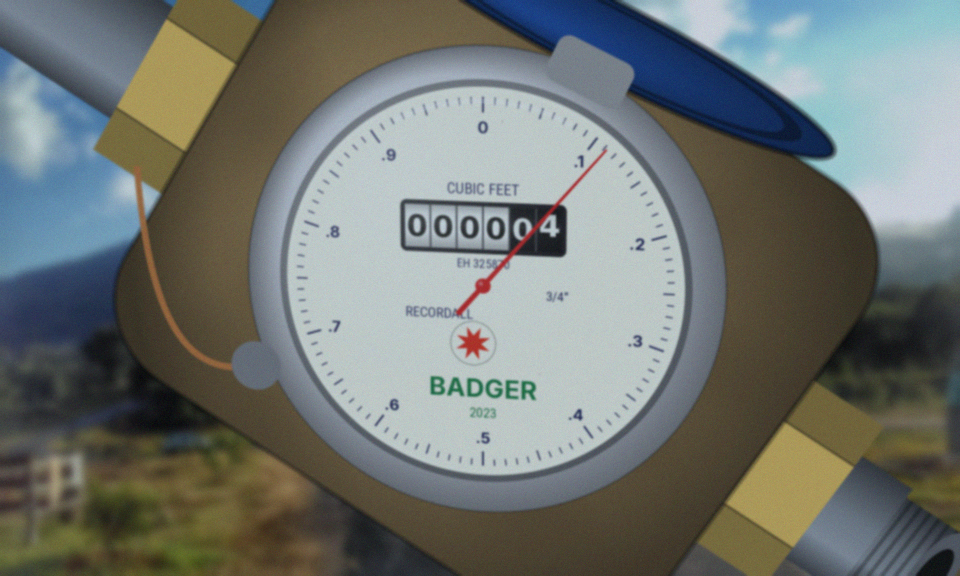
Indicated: 4.11ft³
